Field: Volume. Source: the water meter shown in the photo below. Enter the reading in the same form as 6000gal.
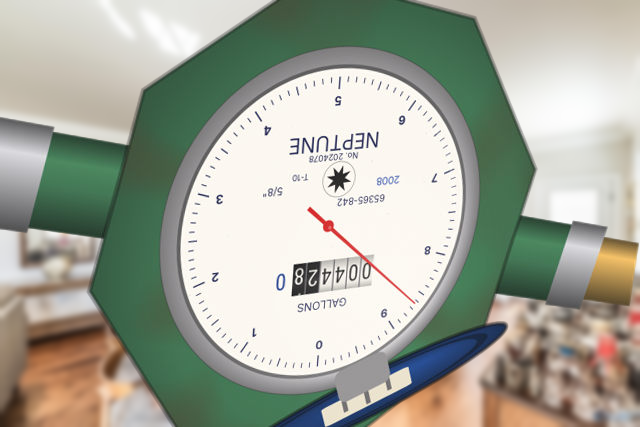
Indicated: 44278.6gal
